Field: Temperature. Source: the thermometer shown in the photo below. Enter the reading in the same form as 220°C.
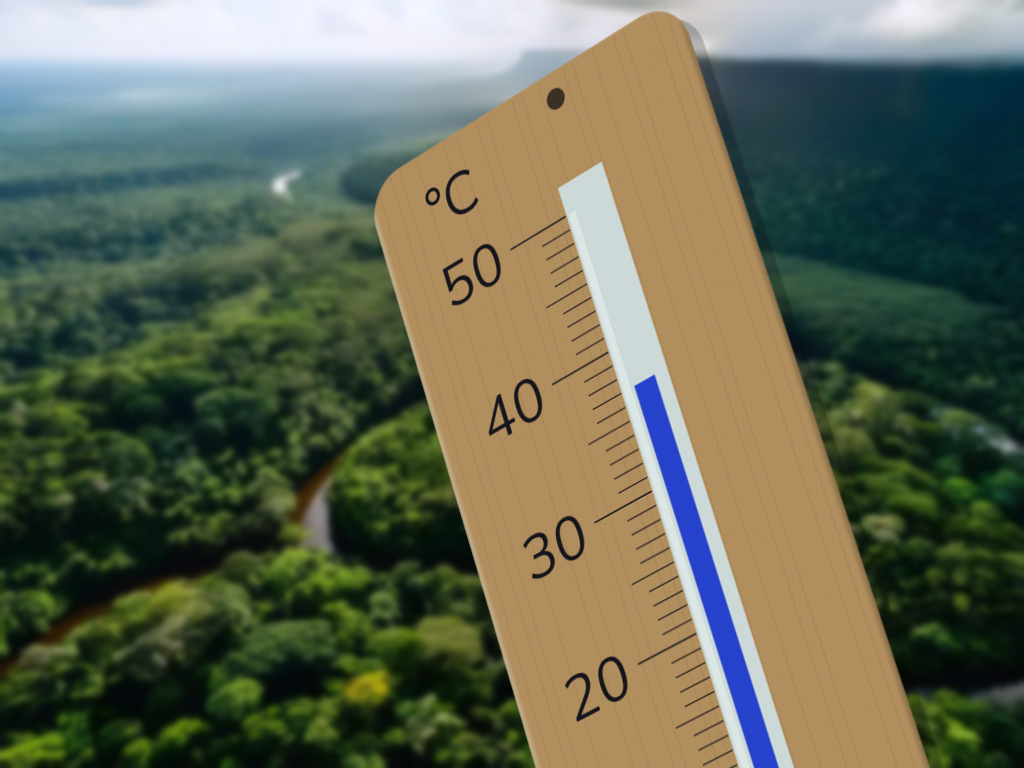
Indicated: 37°C
